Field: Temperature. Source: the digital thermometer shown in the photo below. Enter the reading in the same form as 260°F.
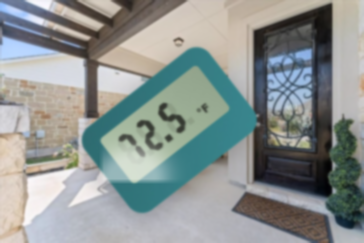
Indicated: 72.5°F
